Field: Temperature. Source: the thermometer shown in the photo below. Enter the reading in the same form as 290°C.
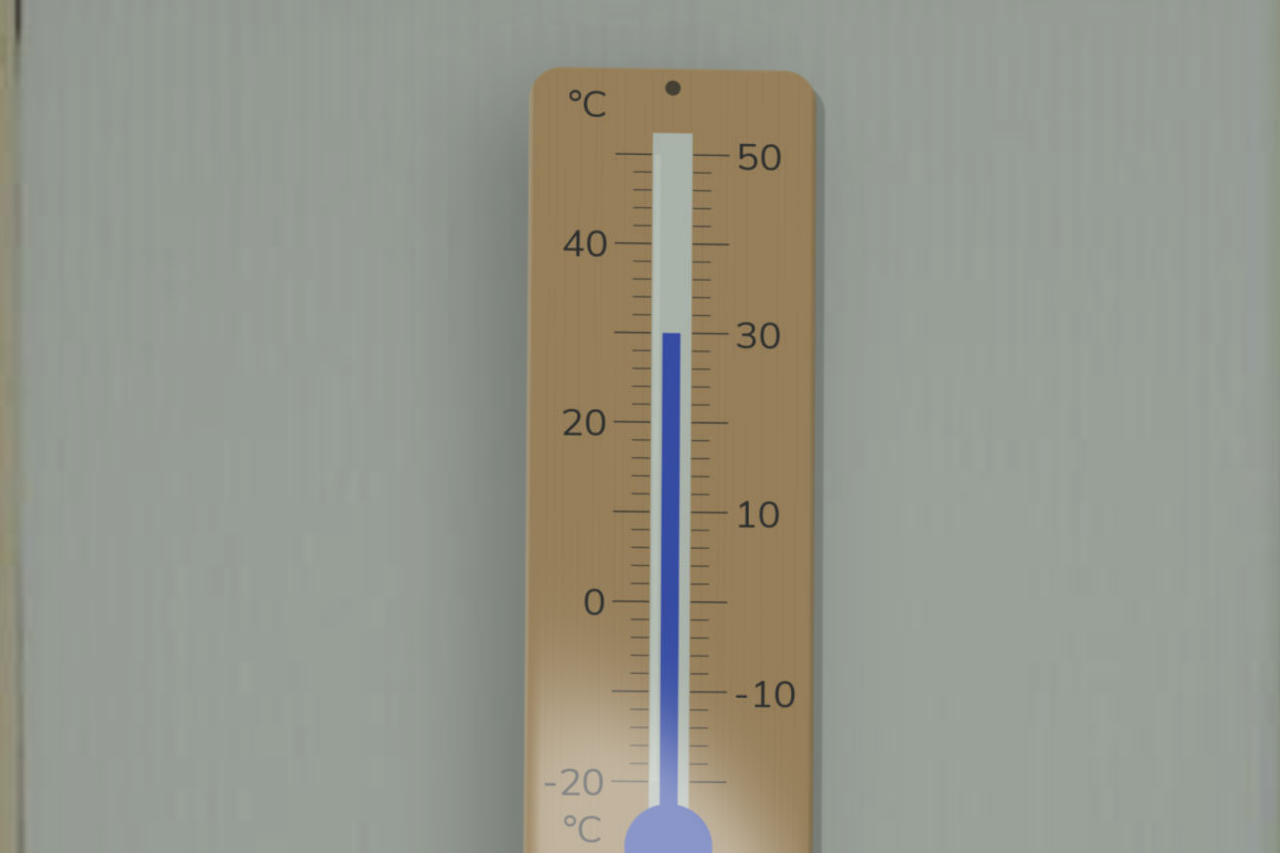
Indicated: 30°C
